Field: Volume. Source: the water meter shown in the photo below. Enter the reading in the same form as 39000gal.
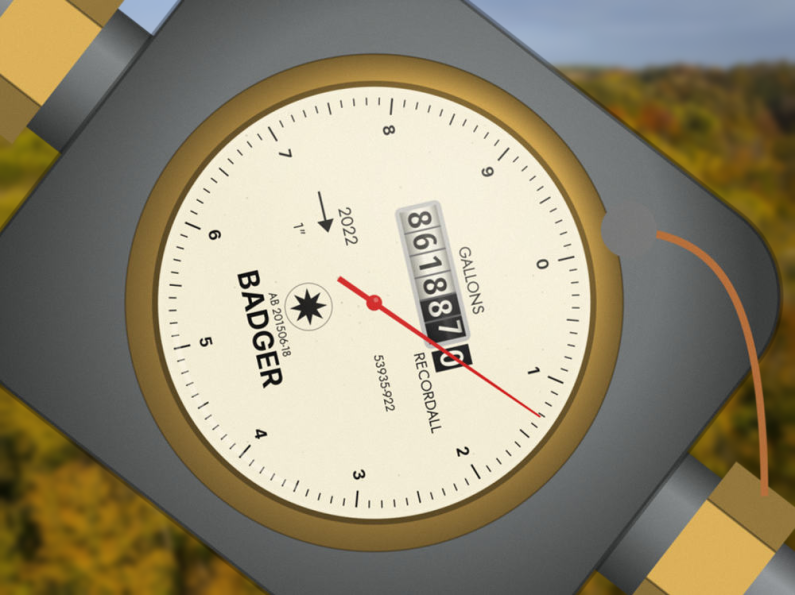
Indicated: 8618871.3gal
